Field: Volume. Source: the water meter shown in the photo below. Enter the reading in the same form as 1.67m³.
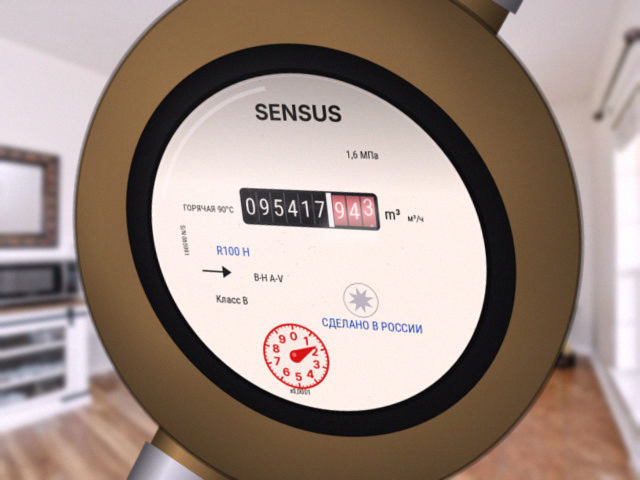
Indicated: 95417.9431m³
